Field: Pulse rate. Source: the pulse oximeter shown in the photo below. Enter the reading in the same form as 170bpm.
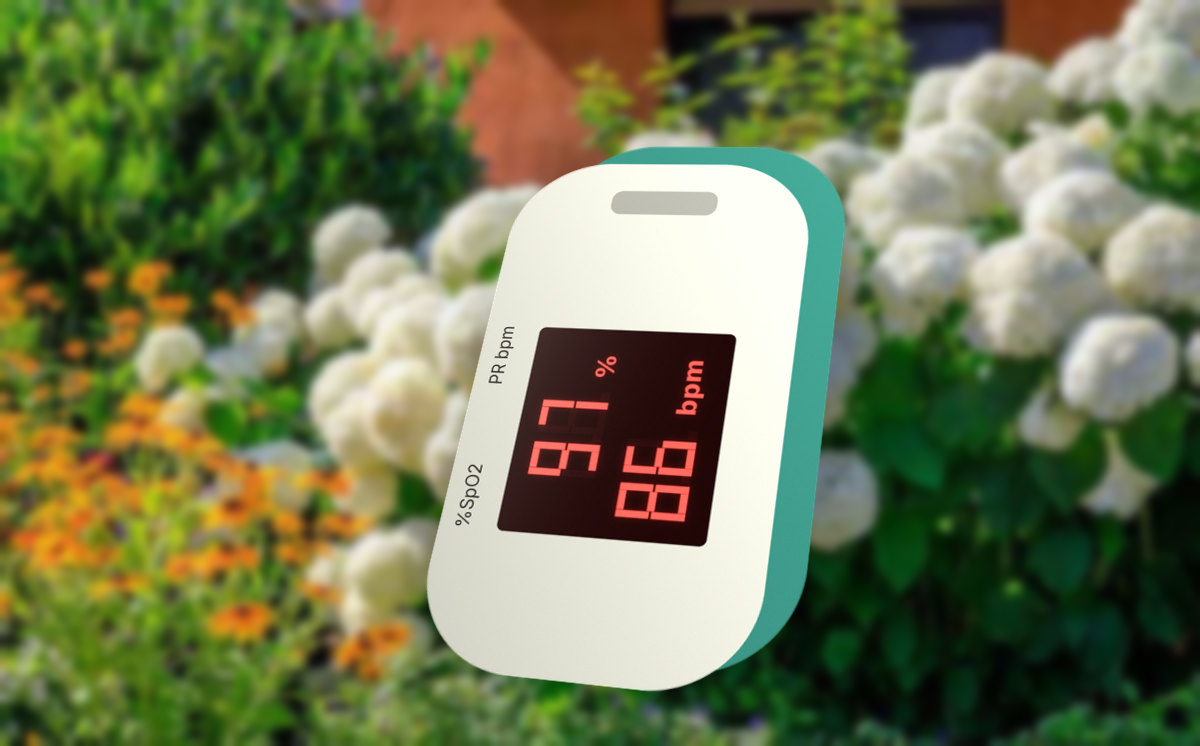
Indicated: 86bpm
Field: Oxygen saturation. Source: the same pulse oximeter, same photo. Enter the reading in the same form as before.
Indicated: 97%
